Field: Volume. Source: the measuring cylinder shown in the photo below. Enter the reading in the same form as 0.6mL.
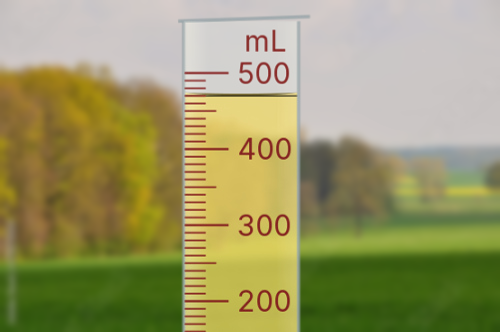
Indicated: 470mL
